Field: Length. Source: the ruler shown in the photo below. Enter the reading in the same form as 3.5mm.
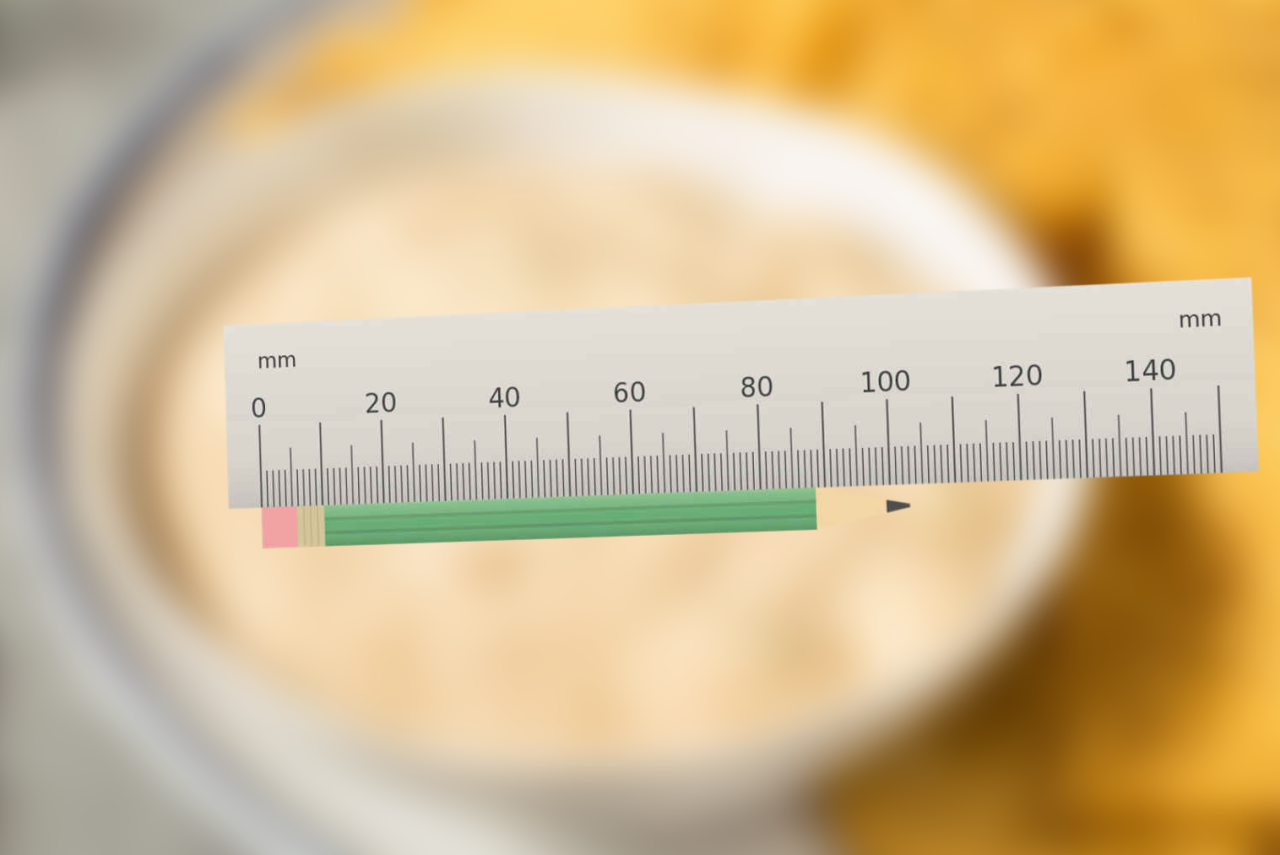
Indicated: 103mm
